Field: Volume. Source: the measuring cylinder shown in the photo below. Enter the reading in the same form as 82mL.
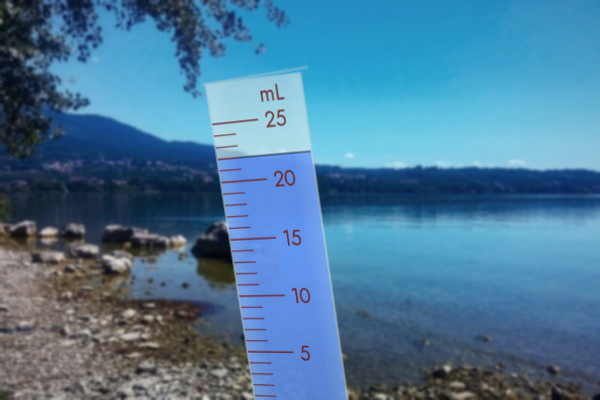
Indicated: 22mL
